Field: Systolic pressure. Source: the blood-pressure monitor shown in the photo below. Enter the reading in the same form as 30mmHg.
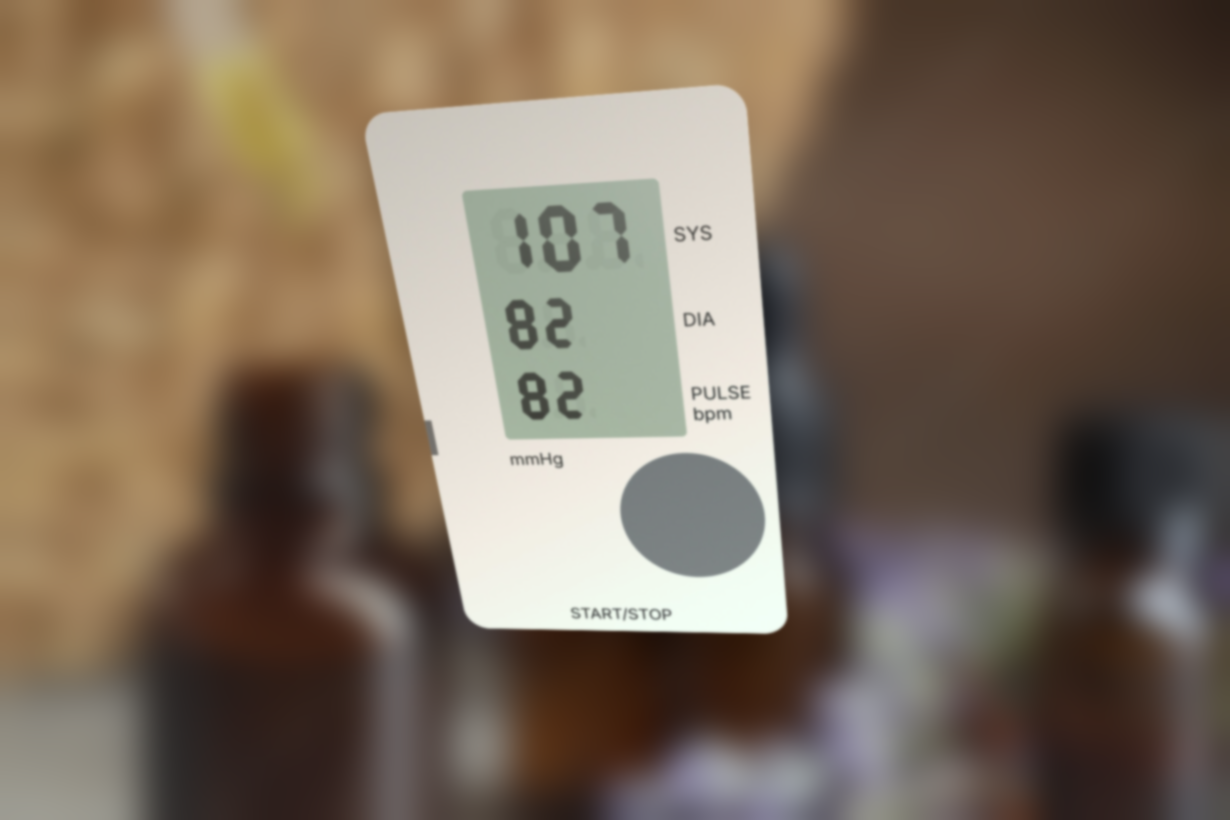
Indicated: 107mmHg
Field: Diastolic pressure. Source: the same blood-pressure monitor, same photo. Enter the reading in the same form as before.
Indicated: 82mmHg
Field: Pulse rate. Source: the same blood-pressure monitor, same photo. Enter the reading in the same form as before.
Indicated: 82bpm
